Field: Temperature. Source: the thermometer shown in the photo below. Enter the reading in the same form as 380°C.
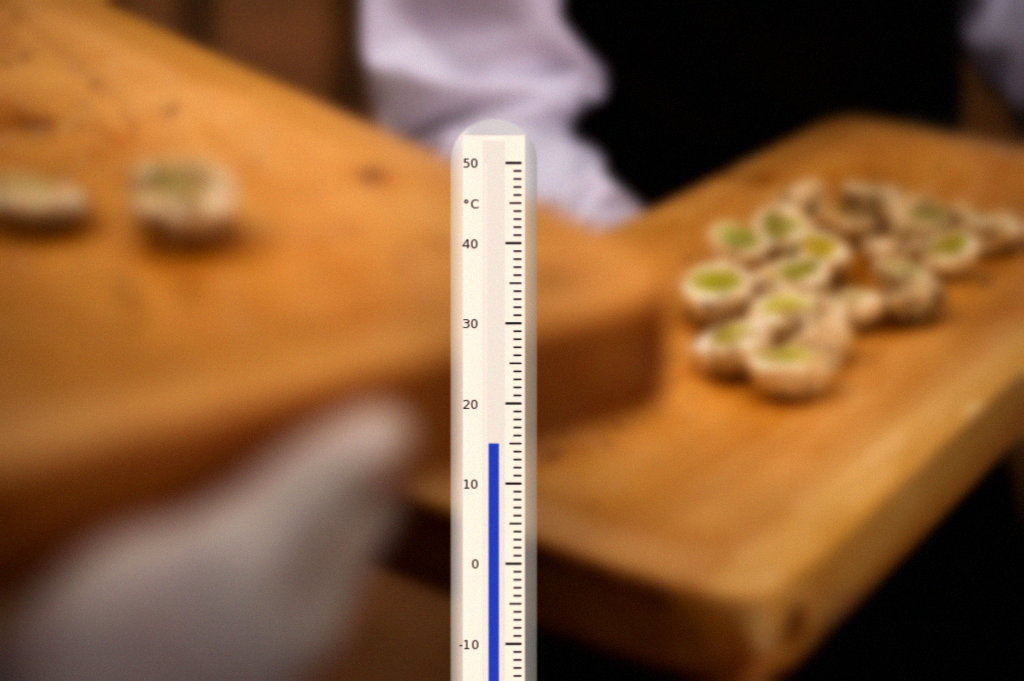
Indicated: 15°C
